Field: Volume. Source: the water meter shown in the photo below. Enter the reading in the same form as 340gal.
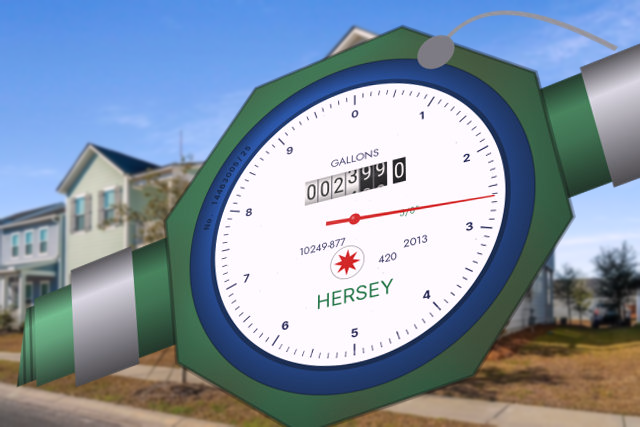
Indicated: 23992.6gal
